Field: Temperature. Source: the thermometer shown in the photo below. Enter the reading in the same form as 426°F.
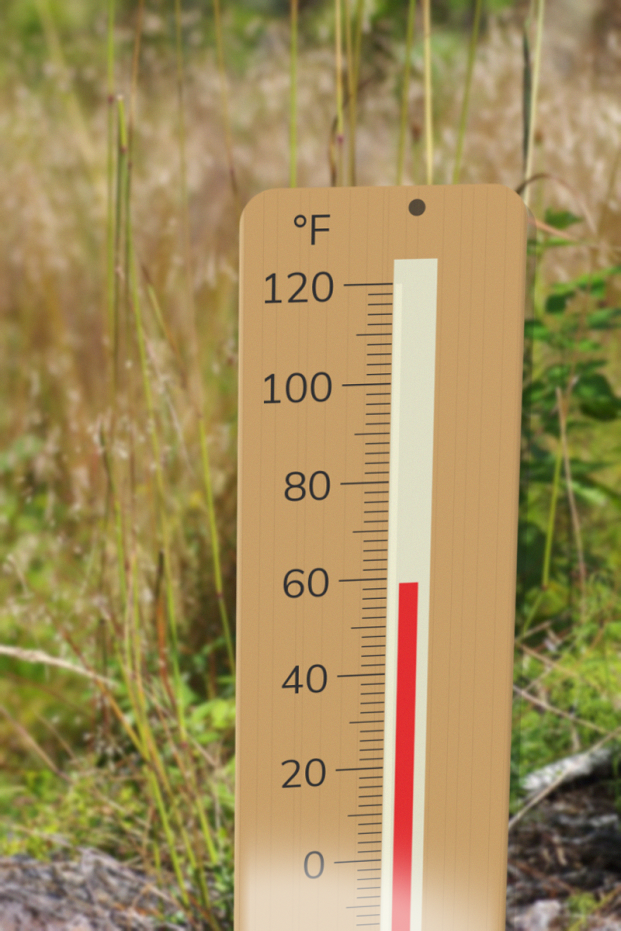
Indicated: 59°F
